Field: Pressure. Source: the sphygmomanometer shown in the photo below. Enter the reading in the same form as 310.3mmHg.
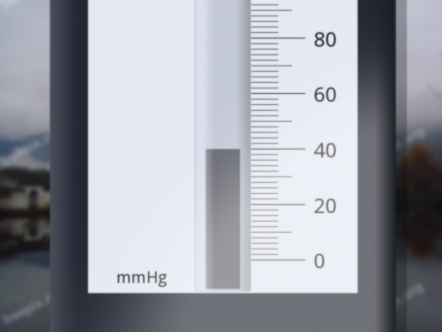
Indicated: 40mmHg
